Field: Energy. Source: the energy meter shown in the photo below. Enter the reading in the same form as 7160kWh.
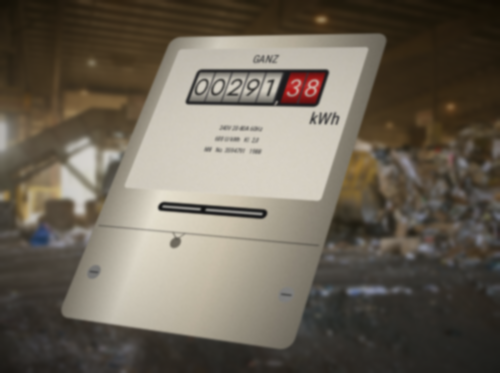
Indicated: 291.38kWh
